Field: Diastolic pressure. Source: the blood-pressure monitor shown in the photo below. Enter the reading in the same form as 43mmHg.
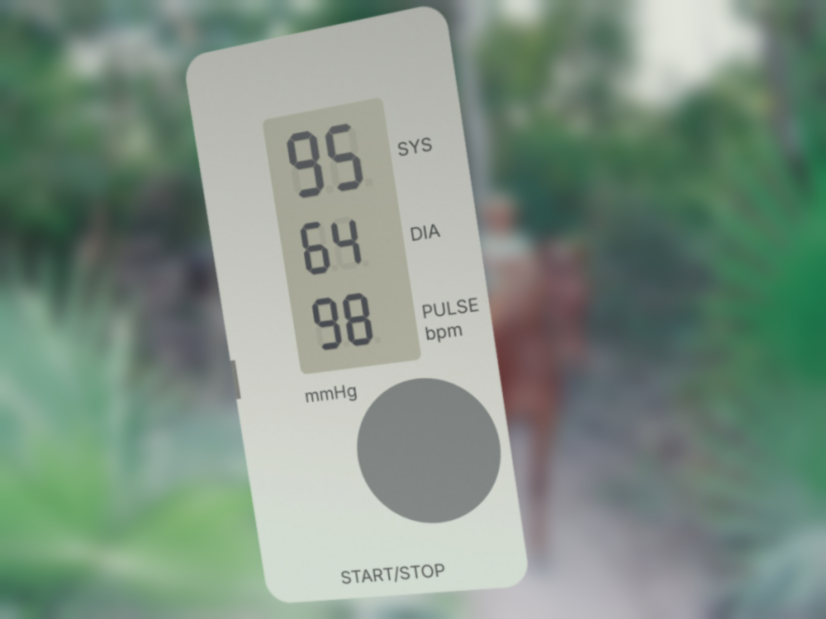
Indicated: 64mmHg
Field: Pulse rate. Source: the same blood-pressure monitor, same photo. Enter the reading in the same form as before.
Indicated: 98bpm
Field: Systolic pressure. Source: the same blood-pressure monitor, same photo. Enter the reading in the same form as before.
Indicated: 95mmHg
